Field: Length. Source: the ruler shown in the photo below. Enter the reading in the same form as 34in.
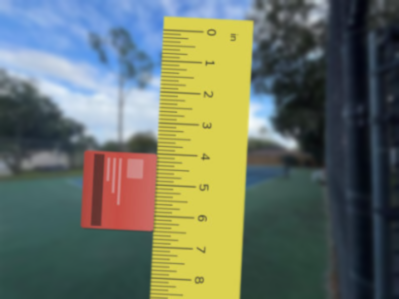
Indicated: 2.5in
